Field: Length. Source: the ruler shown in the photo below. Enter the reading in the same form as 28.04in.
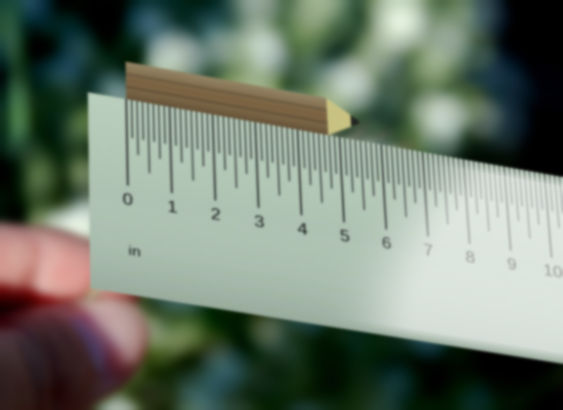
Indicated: 5.5in
